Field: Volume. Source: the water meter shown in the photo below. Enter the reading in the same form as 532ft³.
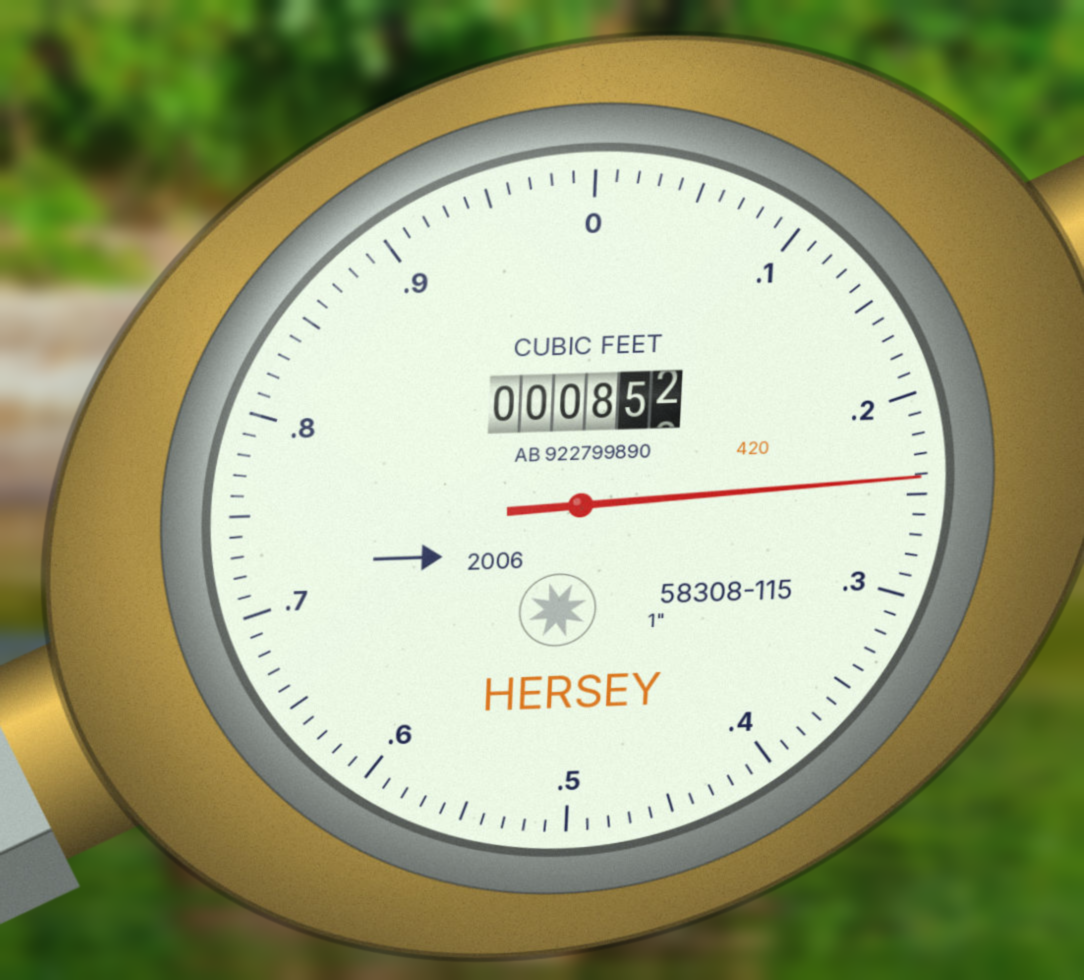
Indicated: 852.24ft³
